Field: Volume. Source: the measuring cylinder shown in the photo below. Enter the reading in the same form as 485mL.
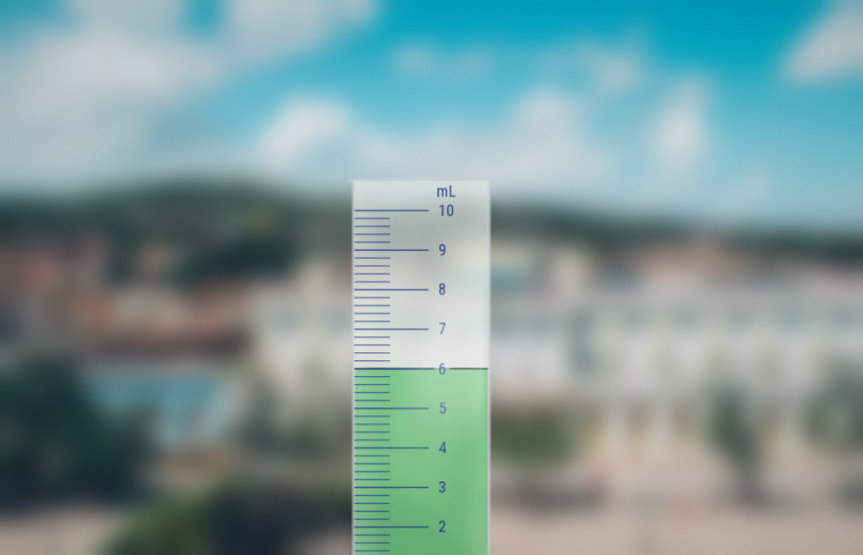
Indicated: 6mL
